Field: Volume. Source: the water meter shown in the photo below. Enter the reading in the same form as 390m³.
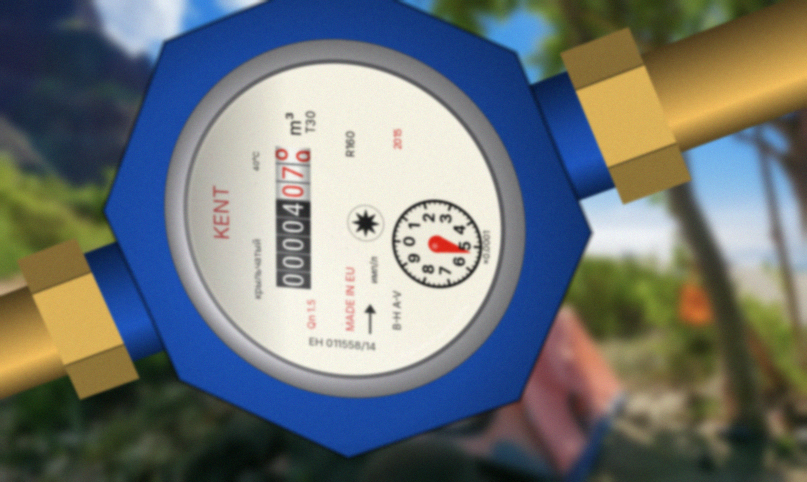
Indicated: 4.0785m³
